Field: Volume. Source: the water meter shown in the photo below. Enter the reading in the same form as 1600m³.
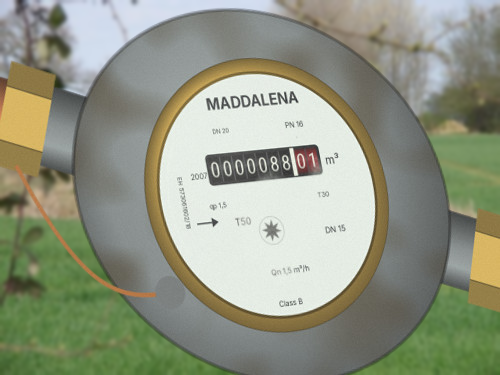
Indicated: 88.01m³
